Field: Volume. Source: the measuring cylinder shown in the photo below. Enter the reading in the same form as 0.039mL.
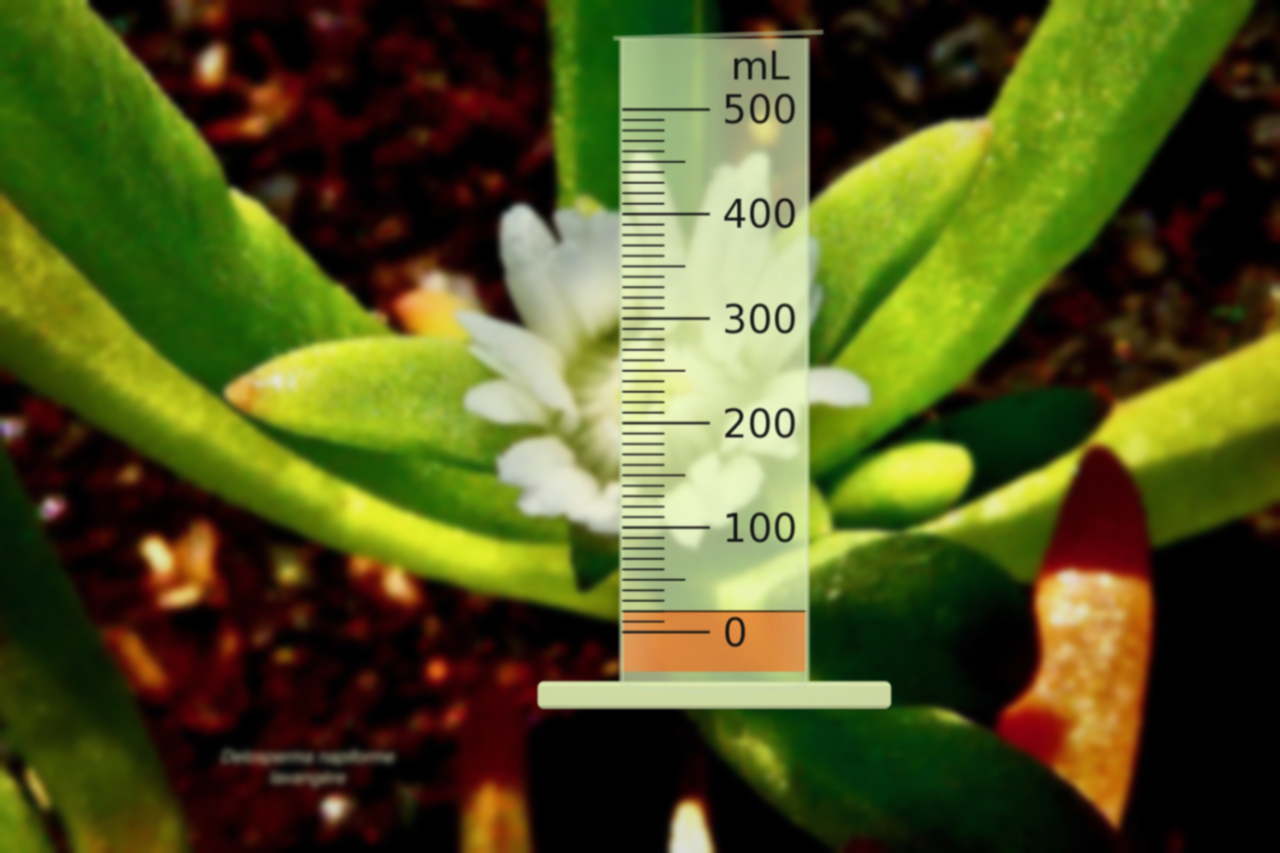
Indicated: 20mL
